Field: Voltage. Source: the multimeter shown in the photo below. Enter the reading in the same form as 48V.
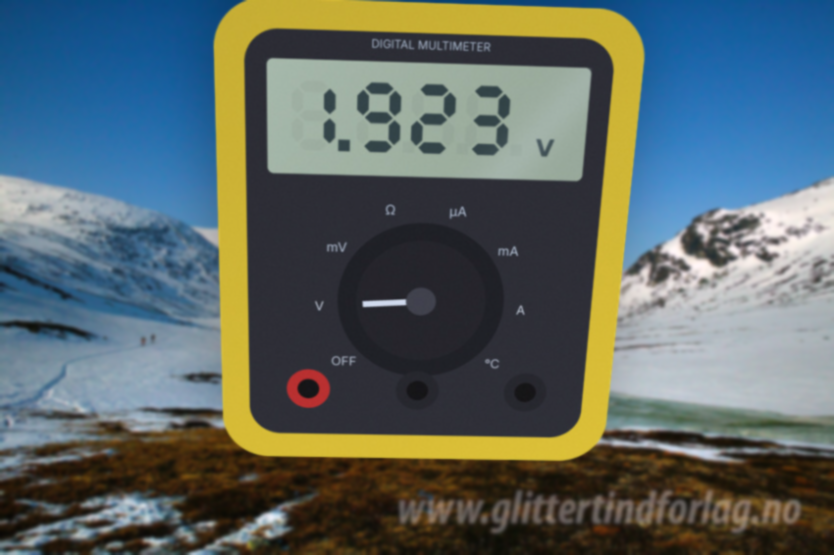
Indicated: 1.923V
